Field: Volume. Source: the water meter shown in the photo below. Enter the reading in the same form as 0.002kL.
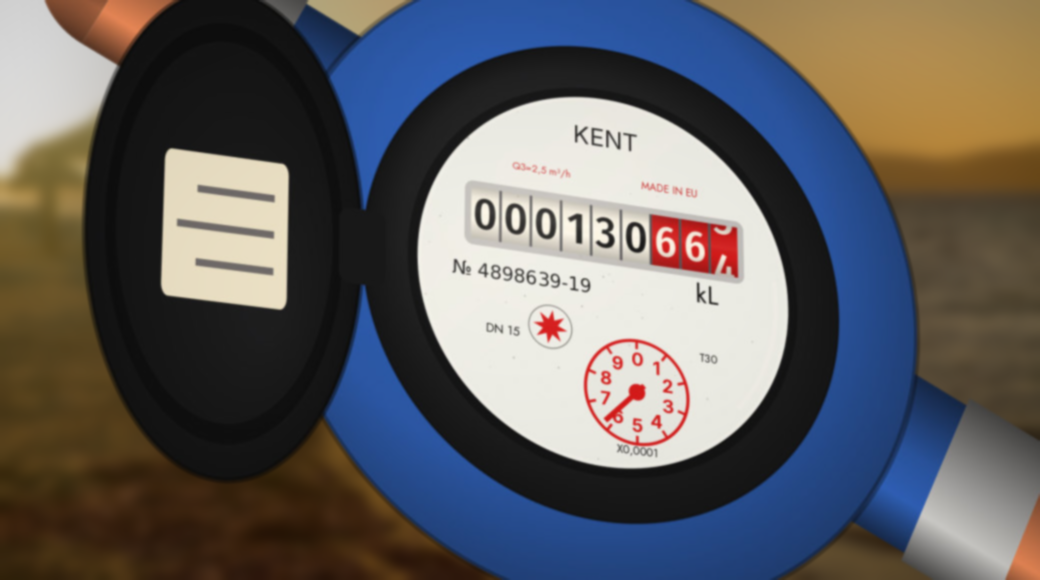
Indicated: 130.6636kL
